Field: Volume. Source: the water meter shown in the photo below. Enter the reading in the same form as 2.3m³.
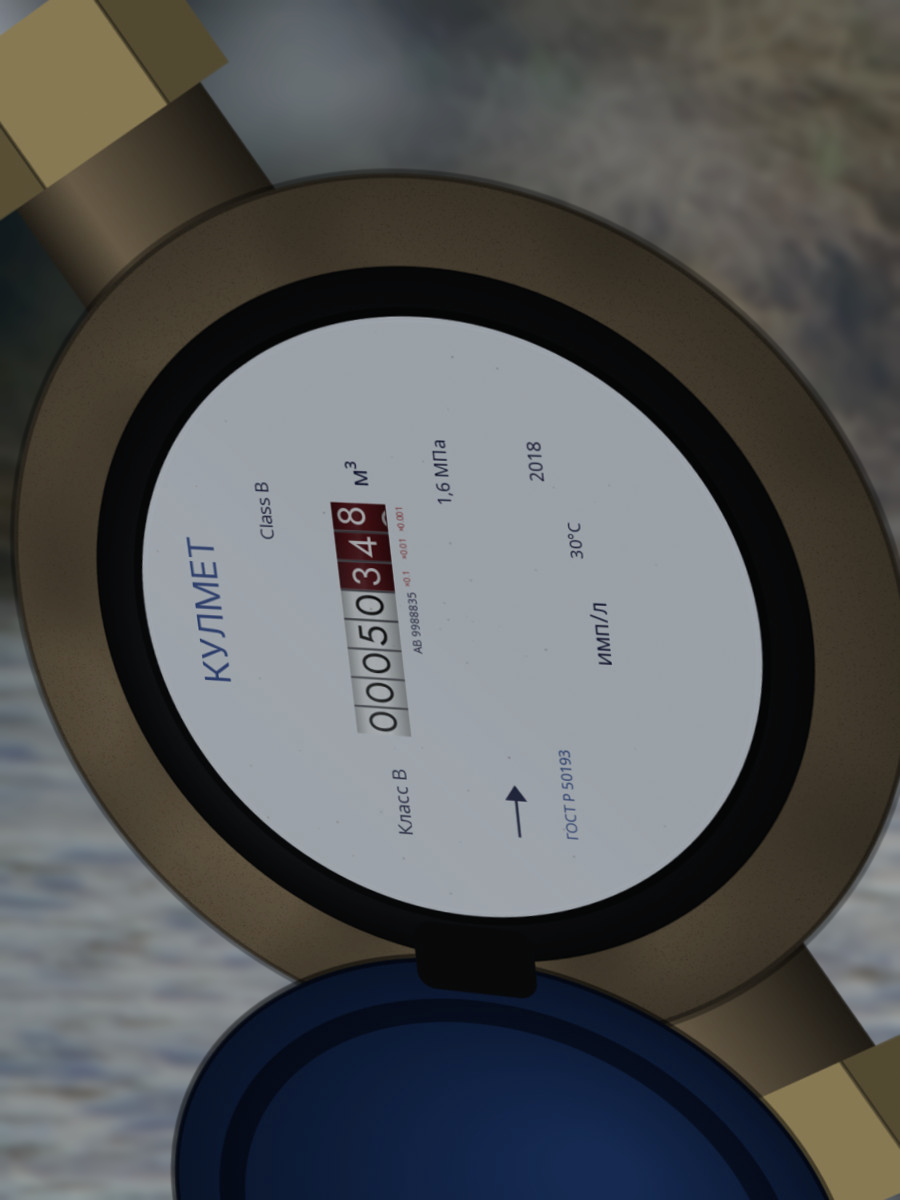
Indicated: 50.348m³
